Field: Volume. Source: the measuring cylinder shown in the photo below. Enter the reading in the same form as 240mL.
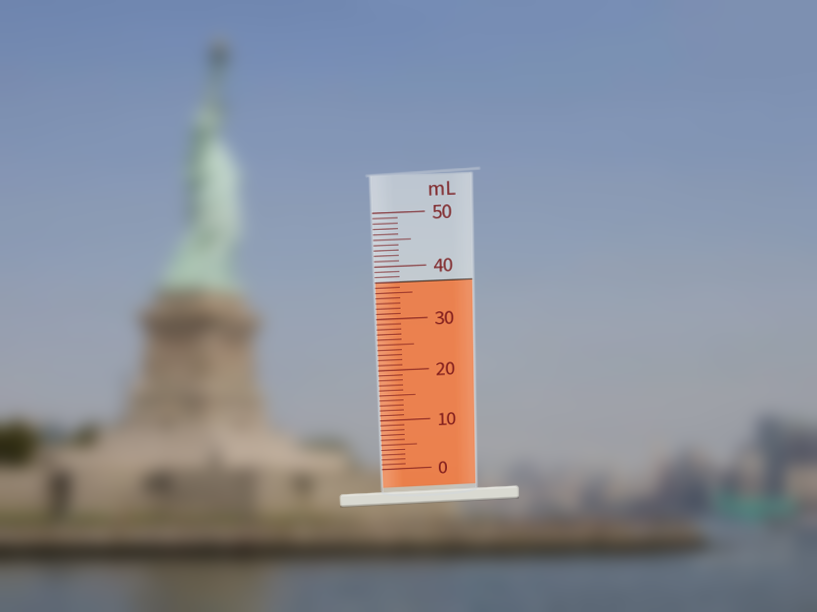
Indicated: 37mL
